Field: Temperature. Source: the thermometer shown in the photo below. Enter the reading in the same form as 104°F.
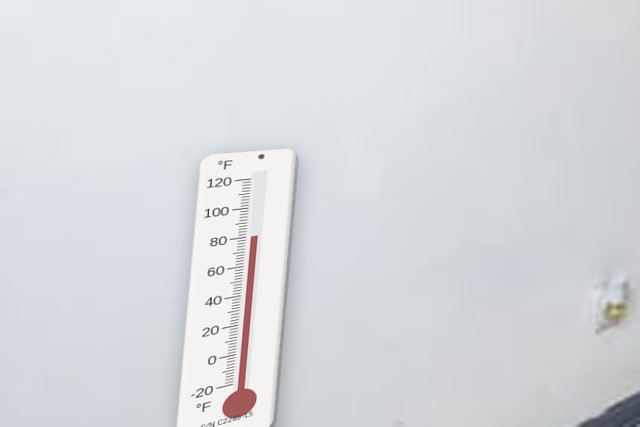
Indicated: 80°F
